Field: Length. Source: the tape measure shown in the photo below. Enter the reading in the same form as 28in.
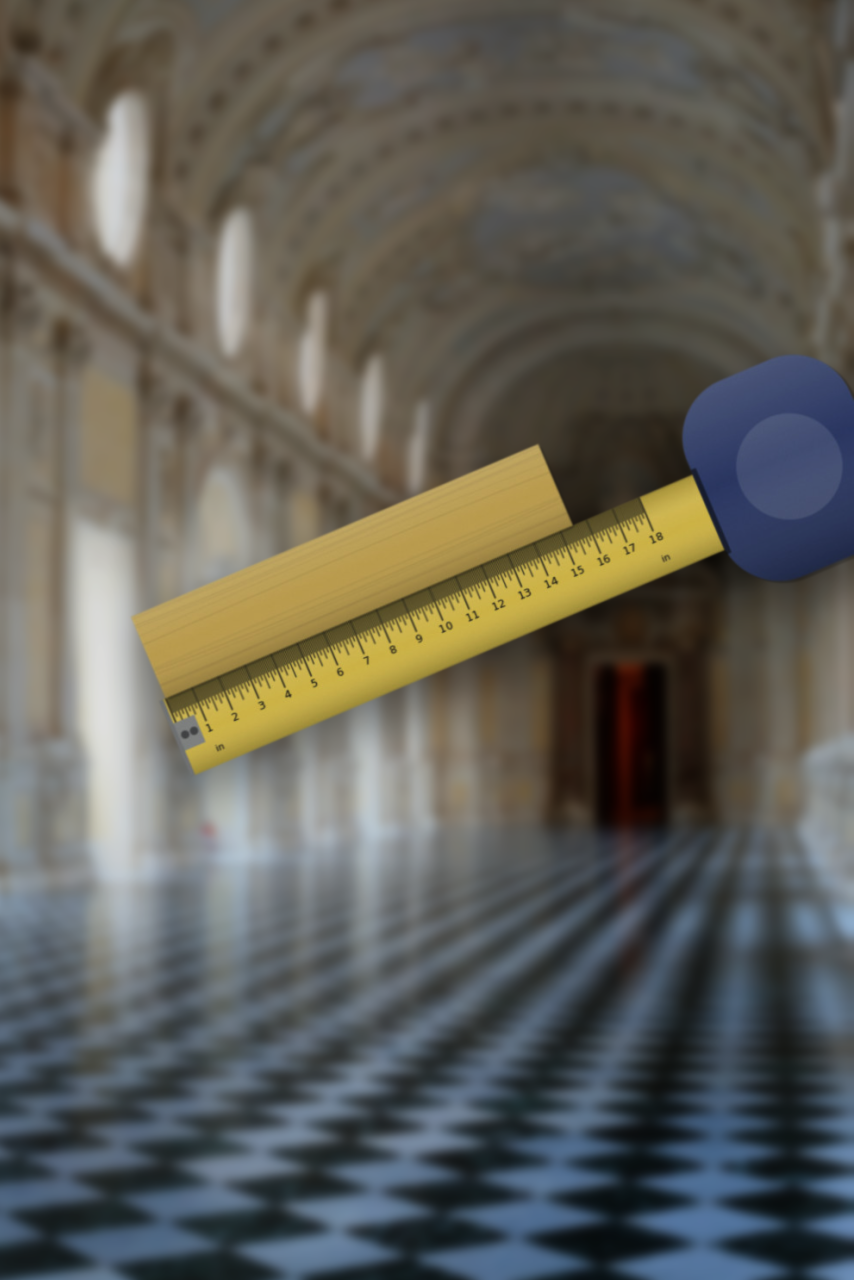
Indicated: 15.5in
